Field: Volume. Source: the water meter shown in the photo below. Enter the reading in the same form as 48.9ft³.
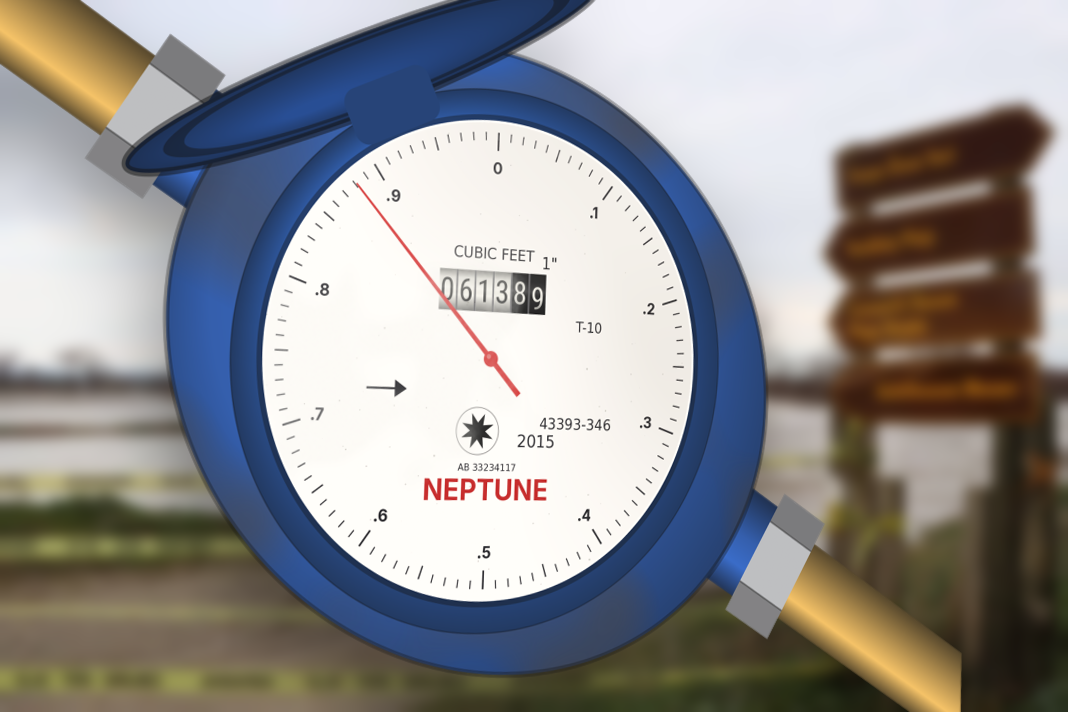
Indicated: 61388.88ft³
